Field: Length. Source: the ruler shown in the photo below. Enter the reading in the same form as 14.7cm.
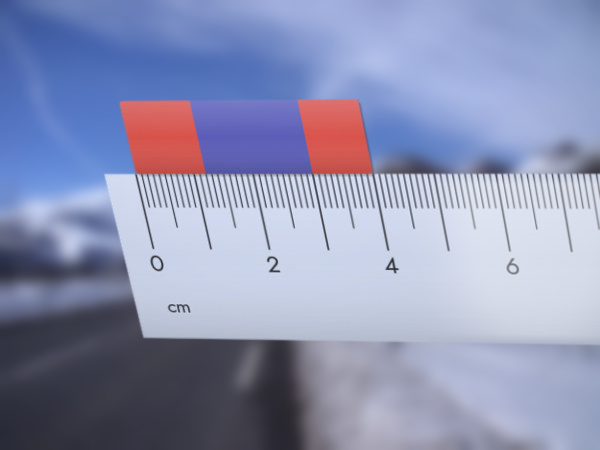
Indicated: 4cm
